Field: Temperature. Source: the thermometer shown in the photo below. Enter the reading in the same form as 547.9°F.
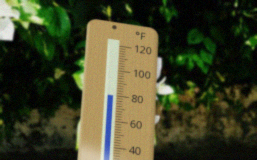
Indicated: 80°F
